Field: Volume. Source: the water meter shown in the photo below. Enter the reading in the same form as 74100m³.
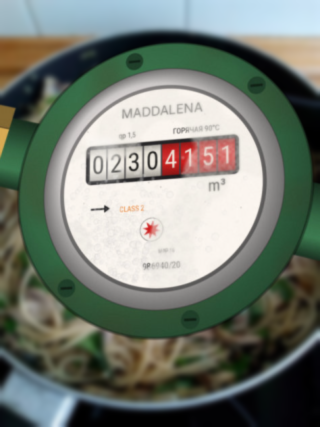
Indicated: 230.4151m³
